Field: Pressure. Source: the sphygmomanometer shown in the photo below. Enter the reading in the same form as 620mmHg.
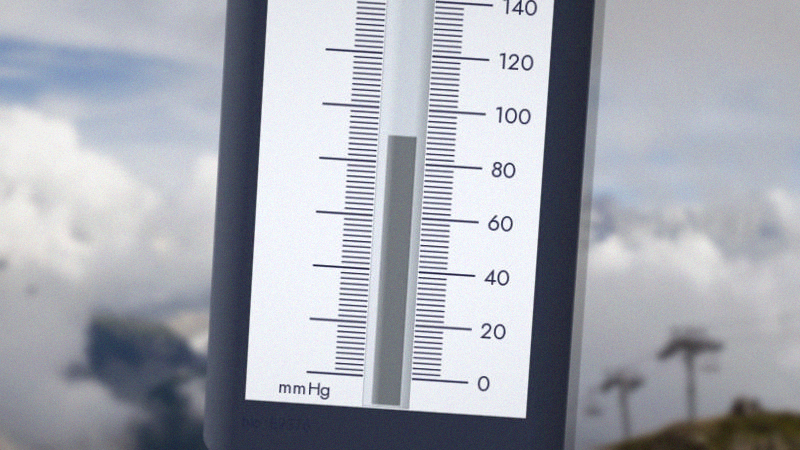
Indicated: 90mmHg
